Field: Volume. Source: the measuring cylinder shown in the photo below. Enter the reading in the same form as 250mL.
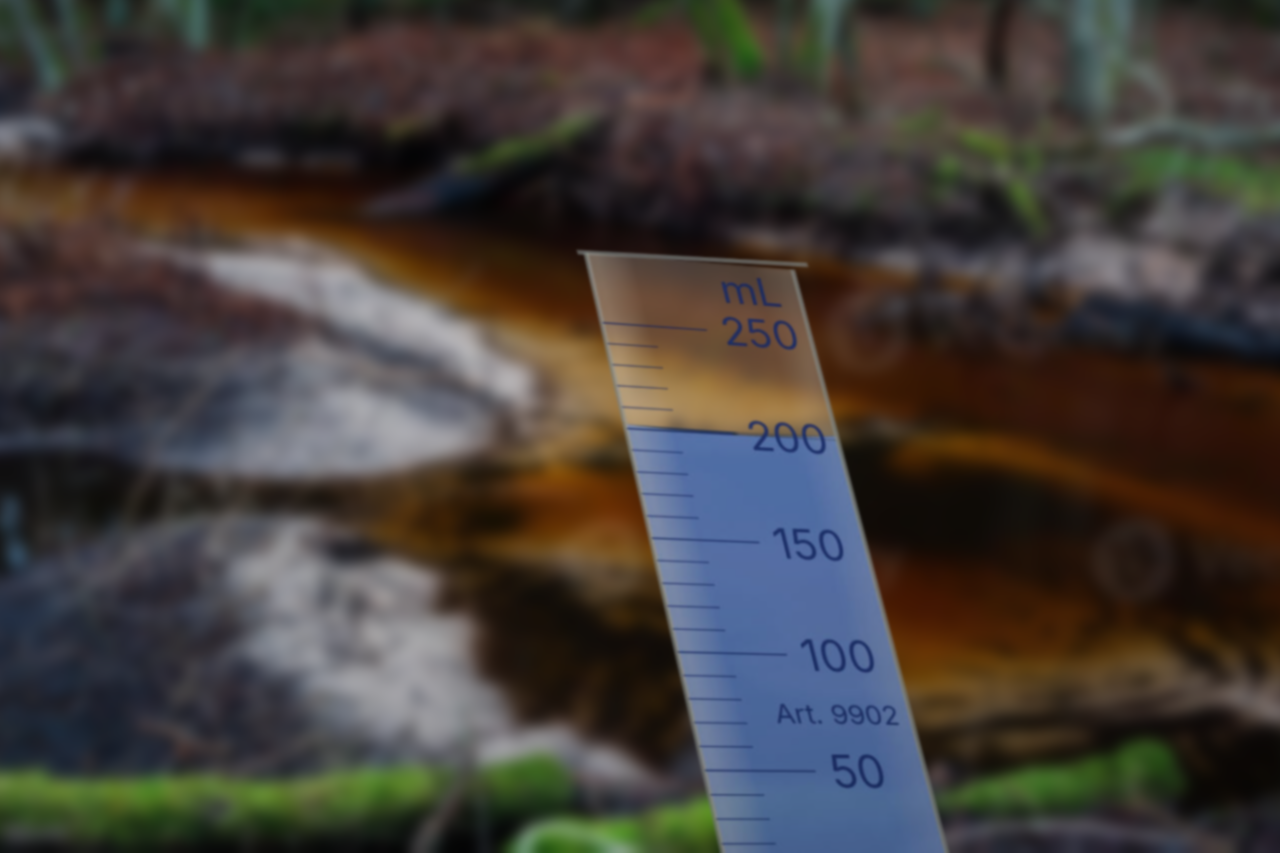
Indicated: 200mL
